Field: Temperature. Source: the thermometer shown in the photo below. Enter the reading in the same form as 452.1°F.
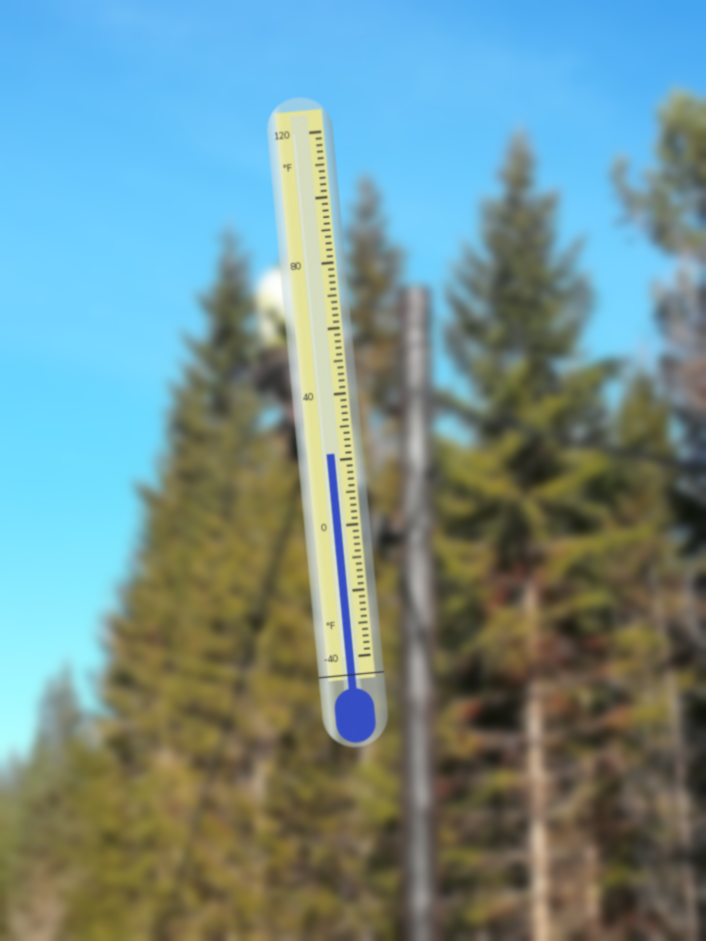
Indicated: 22°F
